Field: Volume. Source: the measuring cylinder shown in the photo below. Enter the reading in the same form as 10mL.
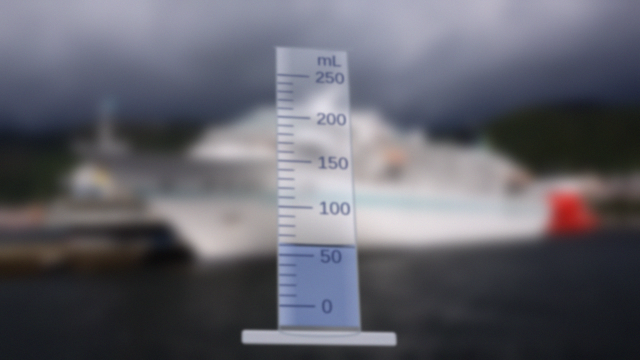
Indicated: 60mL
